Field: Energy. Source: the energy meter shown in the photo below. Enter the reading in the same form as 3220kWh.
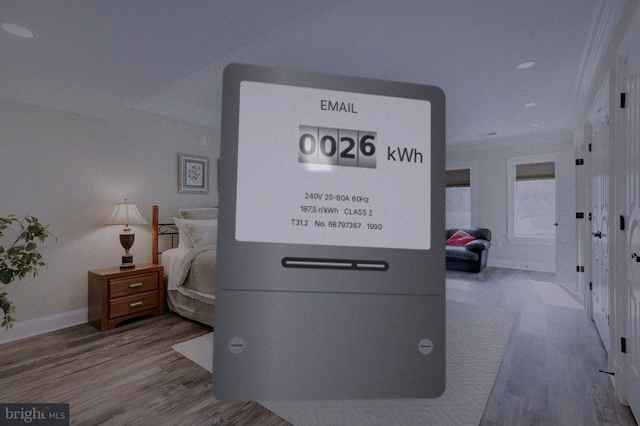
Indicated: 26kWh
